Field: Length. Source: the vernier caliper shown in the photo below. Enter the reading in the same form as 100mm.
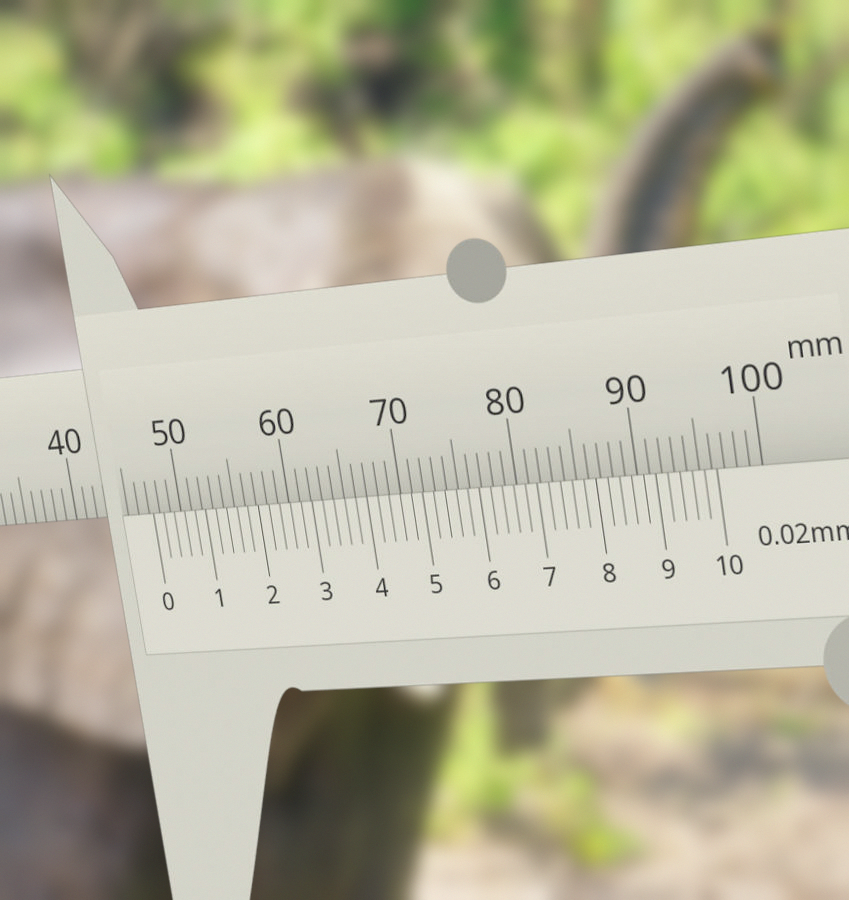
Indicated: 47.4mm
